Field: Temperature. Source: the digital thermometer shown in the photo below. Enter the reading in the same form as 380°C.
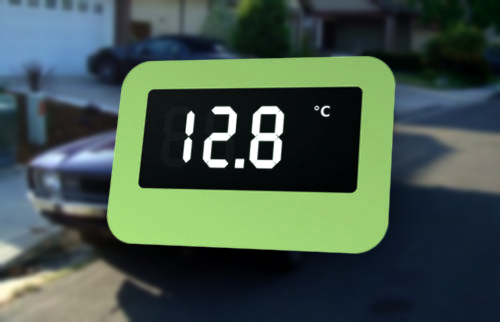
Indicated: 12.8°C
